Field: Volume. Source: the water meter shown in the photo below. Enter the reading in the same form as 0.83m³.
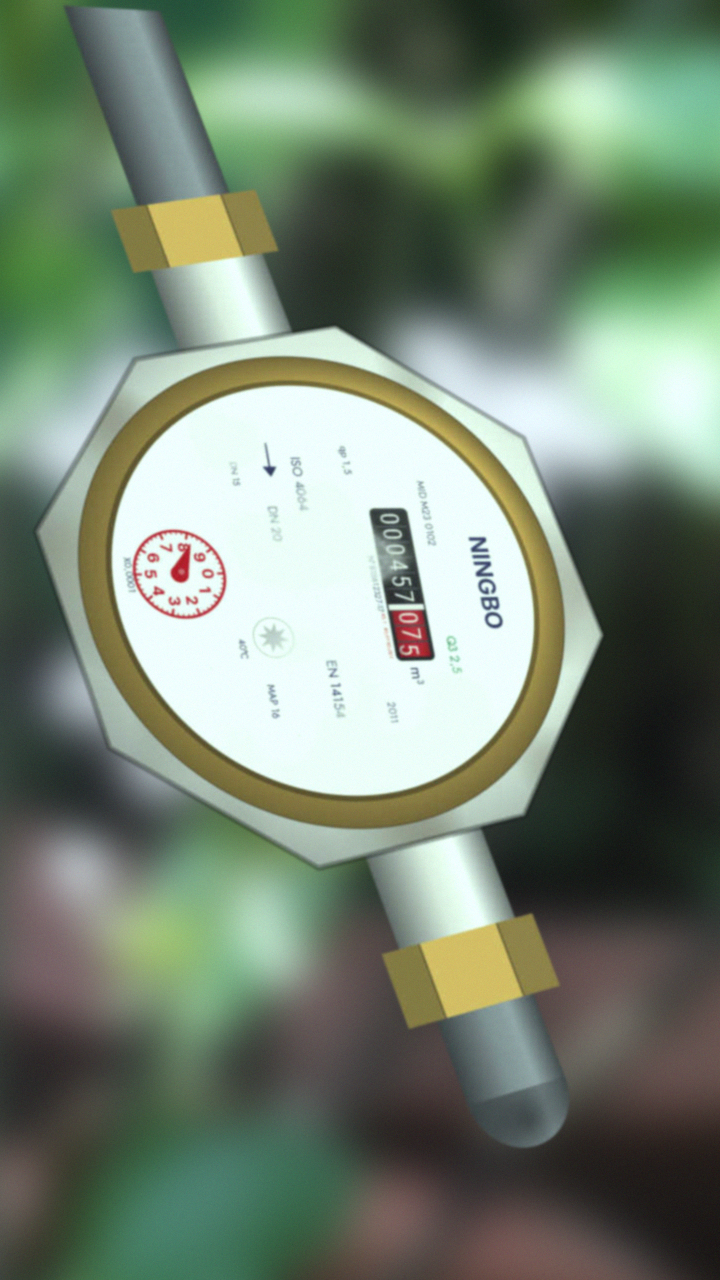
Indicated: 457.0748m³
